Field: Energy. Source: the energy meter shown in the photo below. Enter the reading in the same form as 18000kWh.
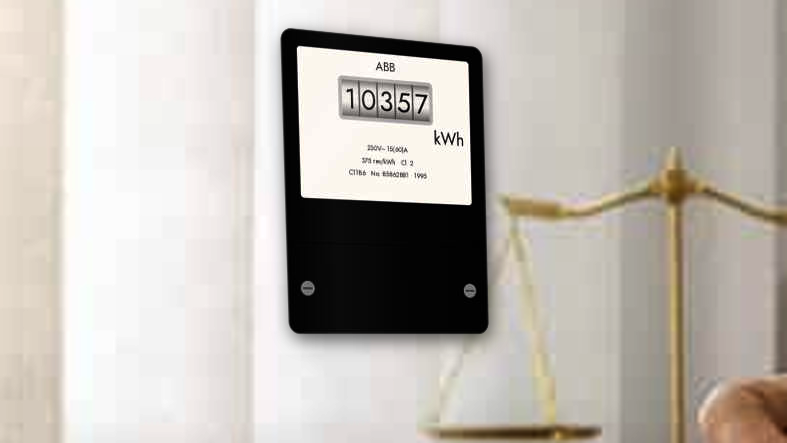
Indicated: 10357kWh
